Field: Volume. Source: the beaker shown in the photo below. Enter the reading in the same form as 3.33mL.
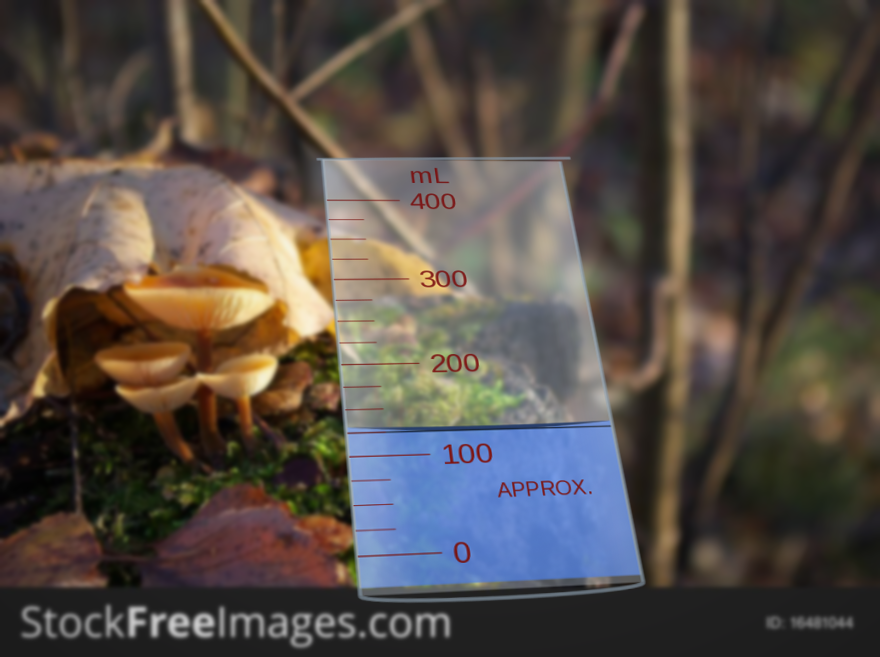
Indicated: 125mL
